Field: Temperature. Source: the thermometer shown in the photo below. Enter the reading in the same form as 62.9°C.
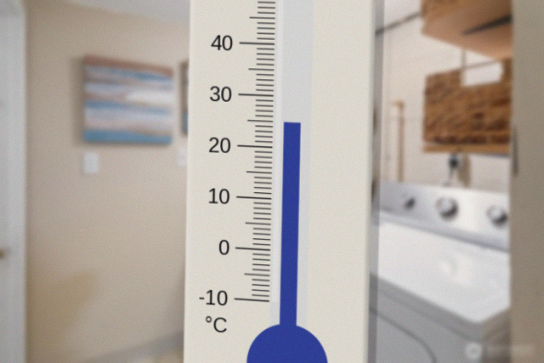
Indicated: 25°C
